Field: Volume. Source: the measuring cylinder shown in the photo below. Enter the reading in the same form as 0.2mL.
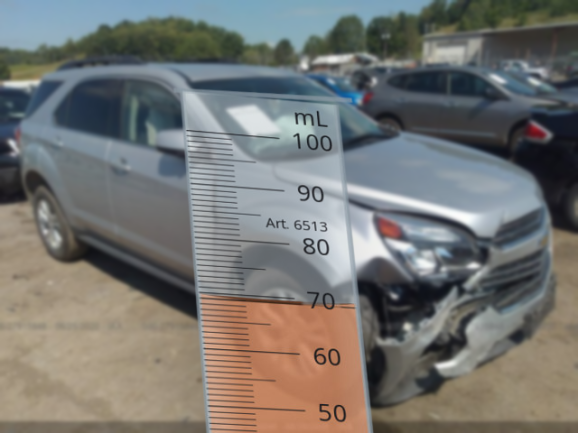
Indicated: 69mL
